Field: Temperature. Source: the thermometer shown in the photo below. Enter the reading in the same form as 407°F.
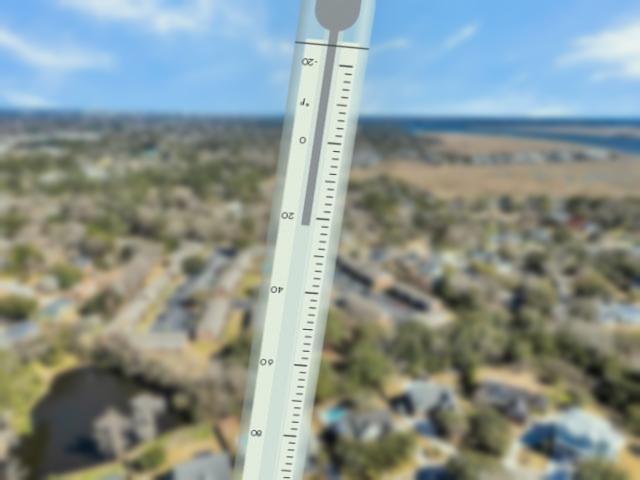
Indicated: 22°F
